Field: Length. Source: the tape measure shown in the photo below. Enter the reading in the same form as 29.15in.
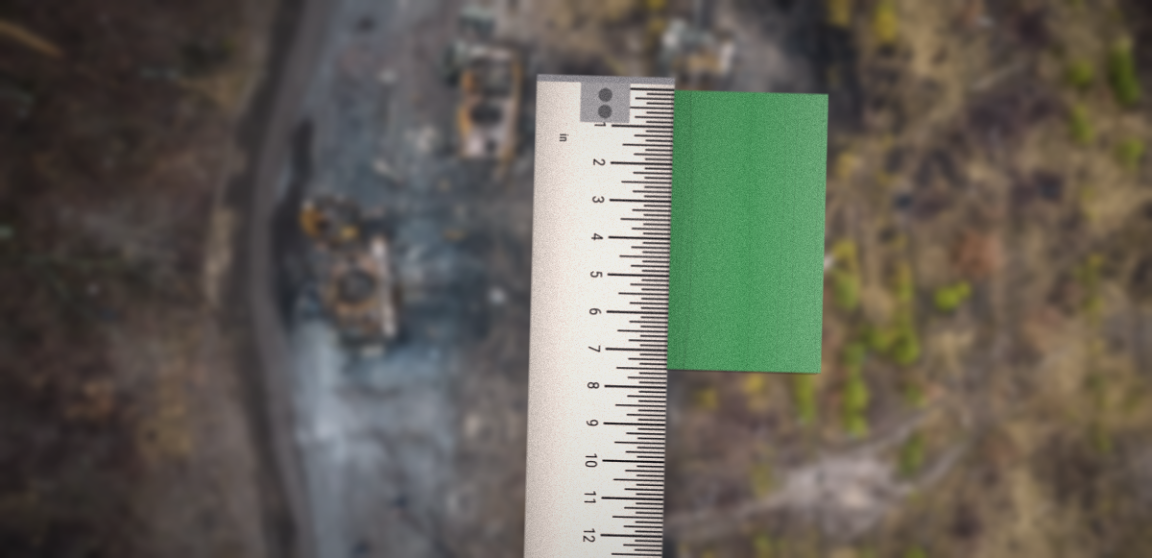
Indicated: 7.5in
